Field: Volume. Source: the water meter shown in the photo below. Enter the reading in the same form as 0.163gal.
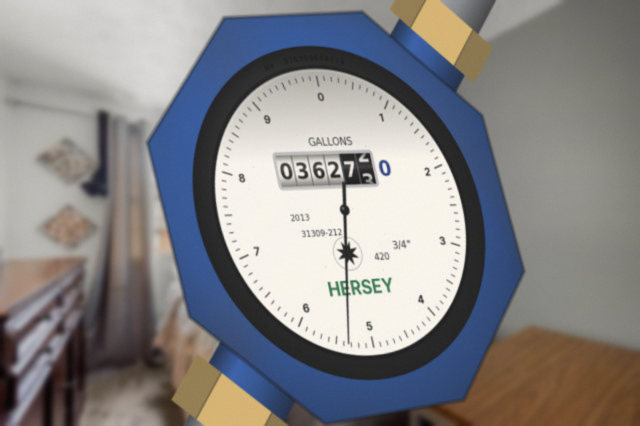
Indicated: 362725.3gal
